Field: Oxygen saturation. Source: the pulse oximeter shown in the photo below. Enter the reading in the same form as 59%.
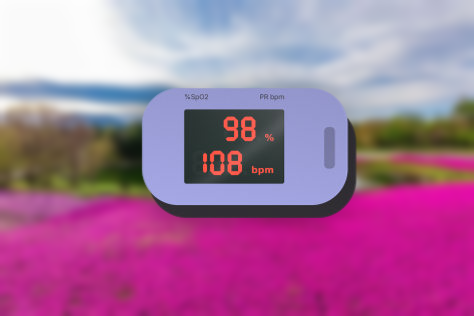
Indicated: 98%
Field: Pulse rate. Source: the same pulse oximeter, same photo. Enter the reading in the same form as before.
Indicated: 108bpm
